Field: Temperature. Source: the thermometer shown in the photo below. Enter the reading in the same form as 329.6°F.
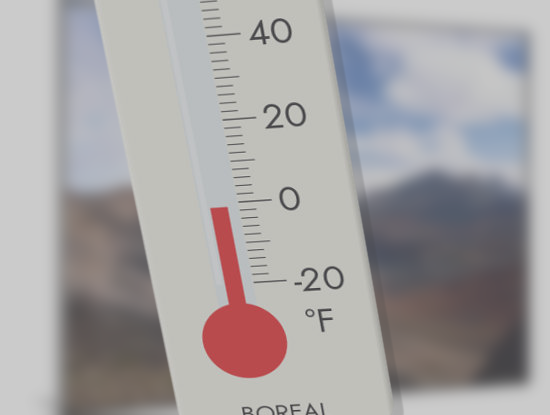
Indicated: -1°F
